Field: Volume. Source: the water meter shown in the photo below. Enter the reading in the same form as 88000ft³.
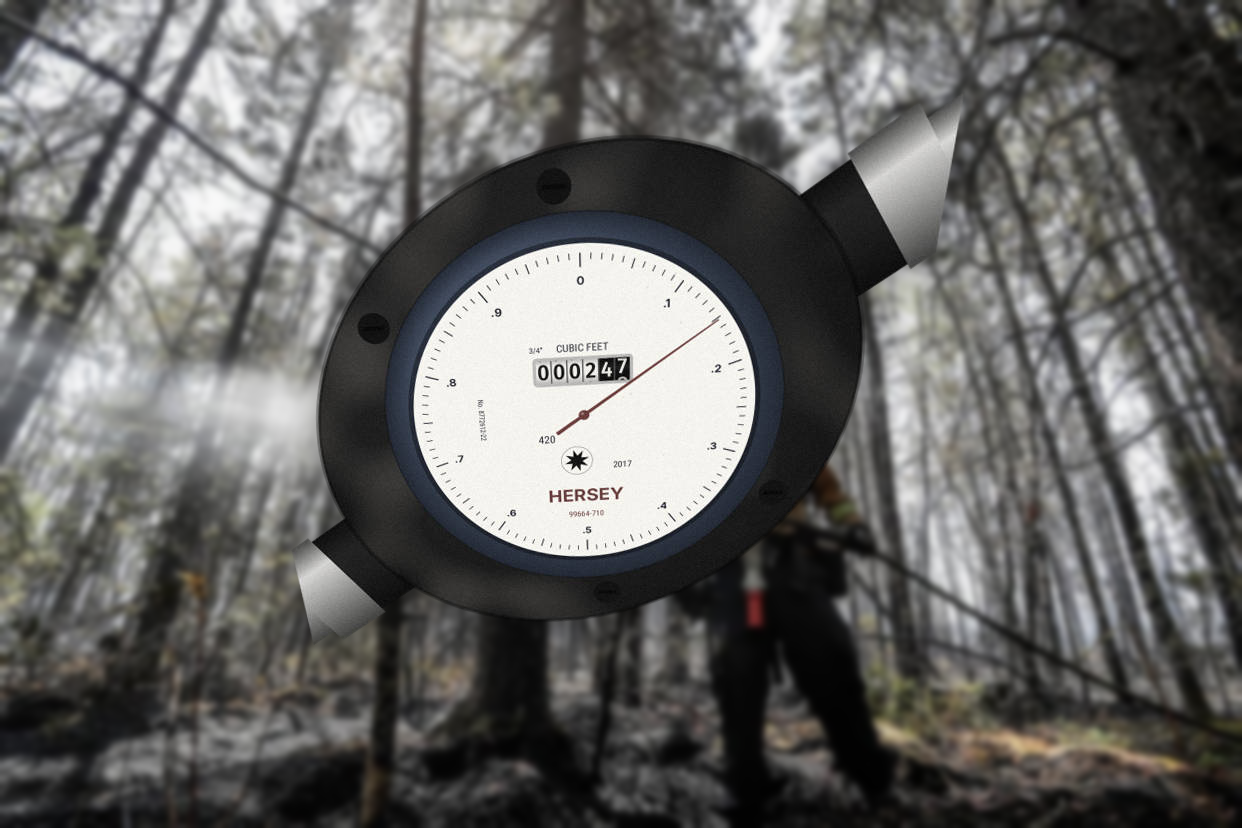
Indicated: 247.15ft³
